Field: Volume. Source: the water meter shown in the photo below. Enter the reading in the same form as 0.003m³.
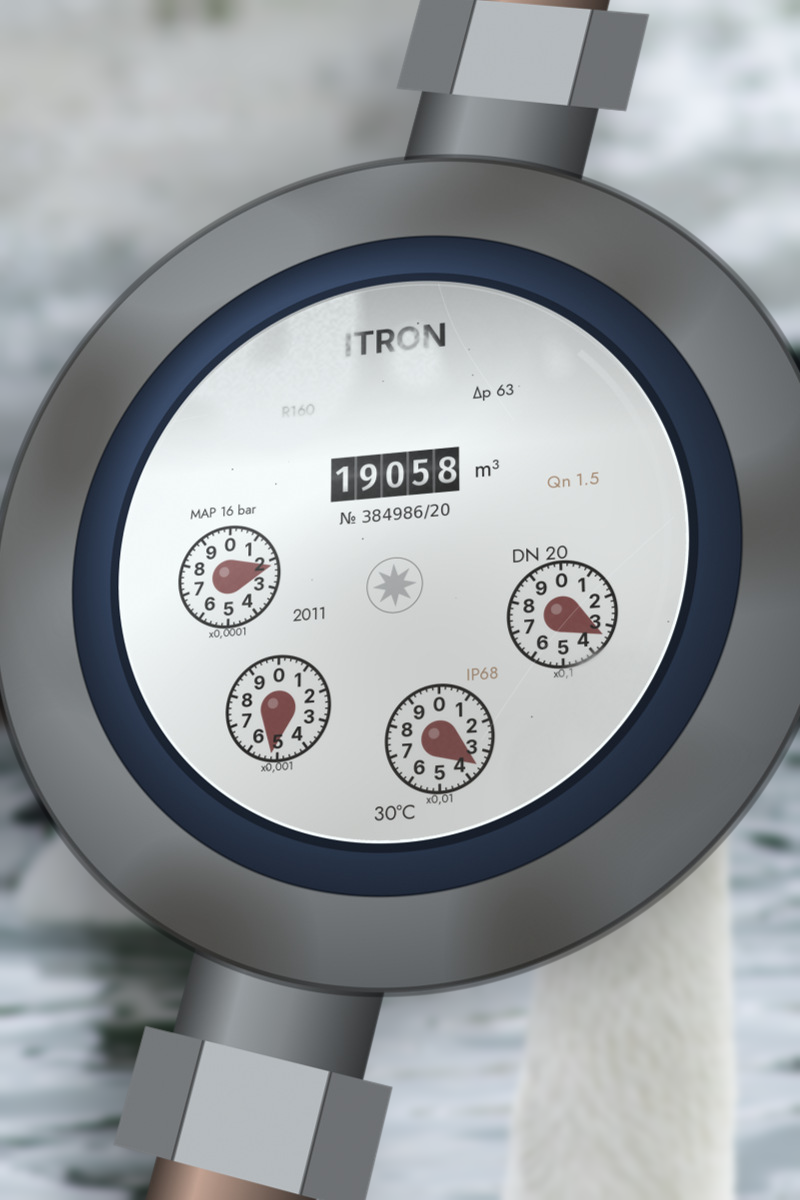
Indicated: 19058.3352m³
